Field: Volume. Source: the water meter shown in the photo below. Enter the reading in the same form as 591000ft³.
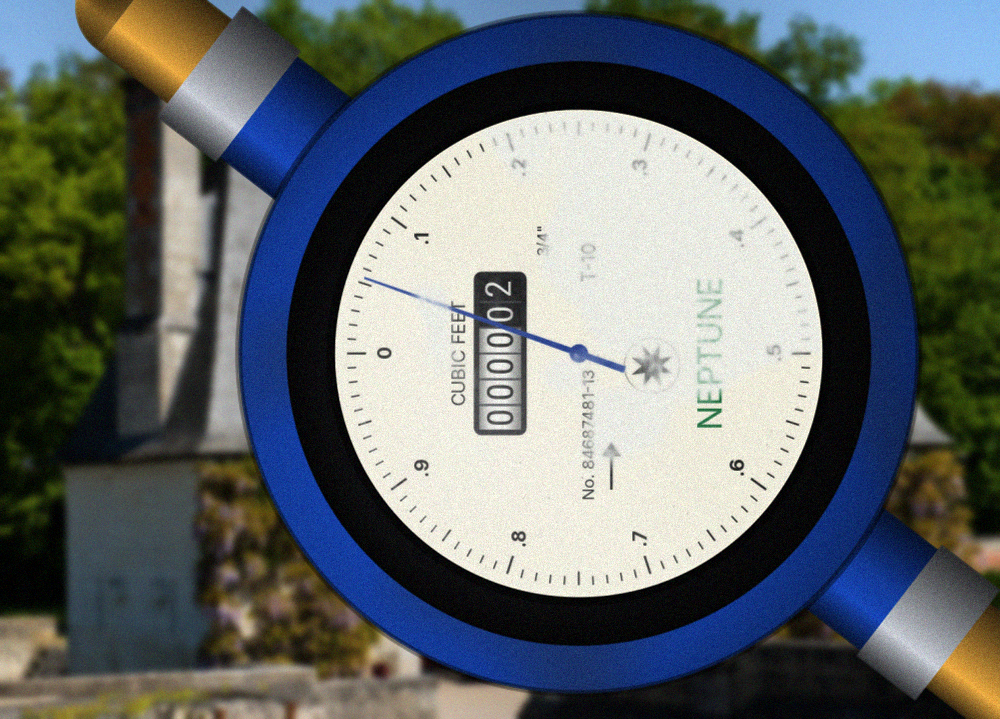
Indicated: 2.05ft³
